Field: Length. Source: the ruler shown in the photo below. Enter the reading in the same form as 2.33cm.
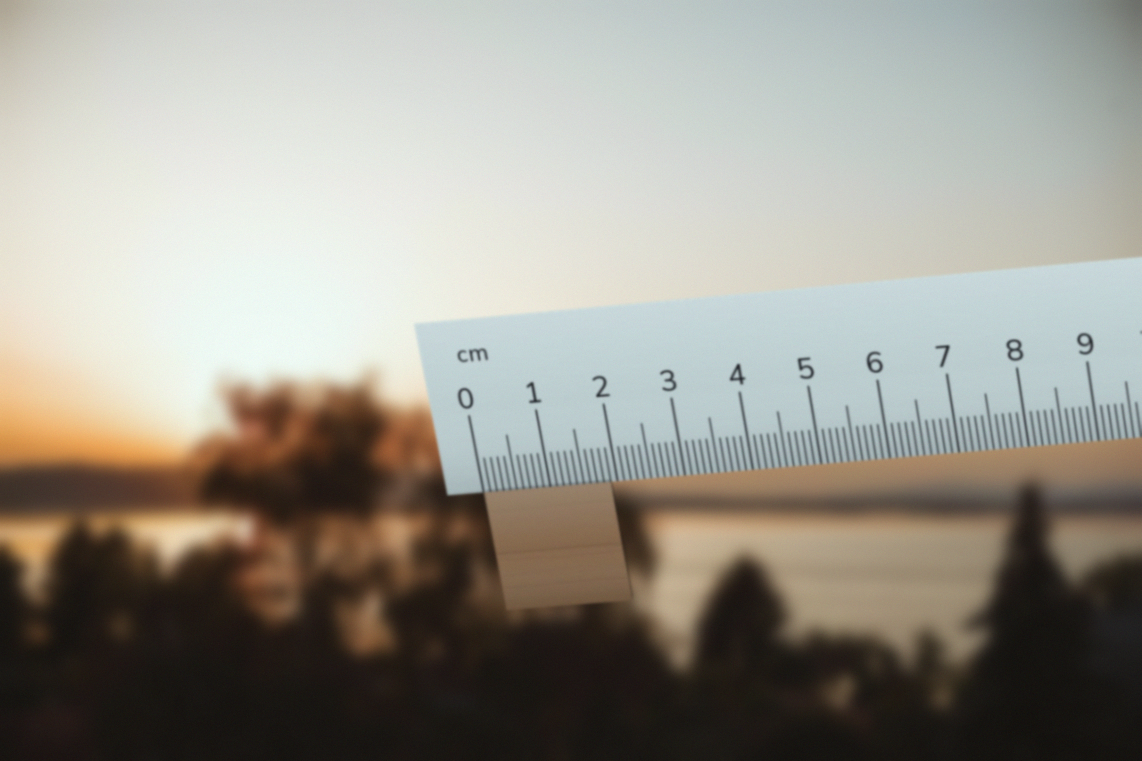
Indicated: 1.9cm
